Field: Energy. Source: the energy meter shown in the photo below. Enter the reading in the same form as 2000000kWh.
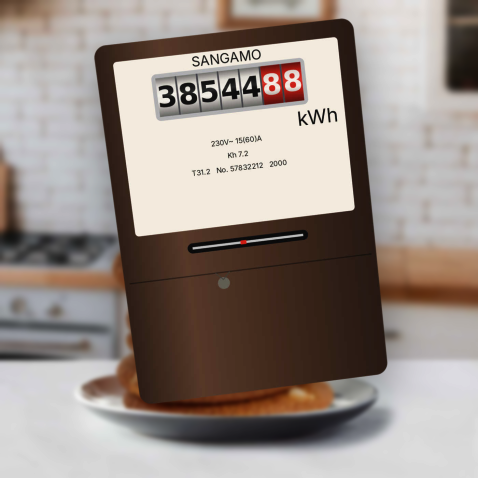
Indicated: 38544.88kWh
